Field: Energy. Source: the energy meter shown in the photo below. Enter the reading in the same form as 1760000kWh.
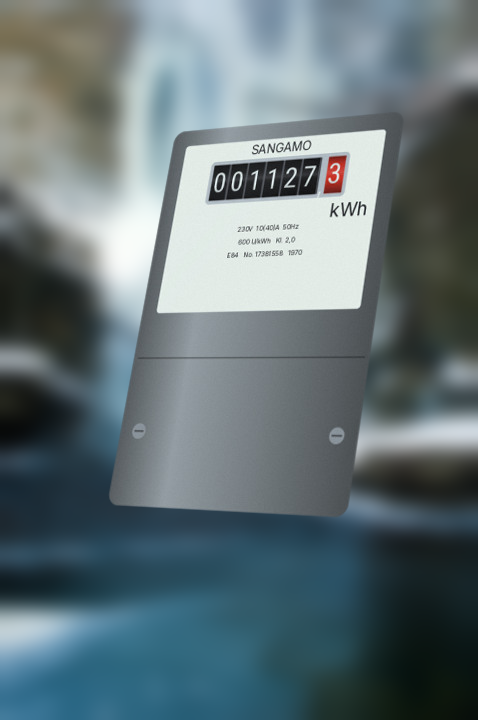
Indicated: 1127.3kWh
